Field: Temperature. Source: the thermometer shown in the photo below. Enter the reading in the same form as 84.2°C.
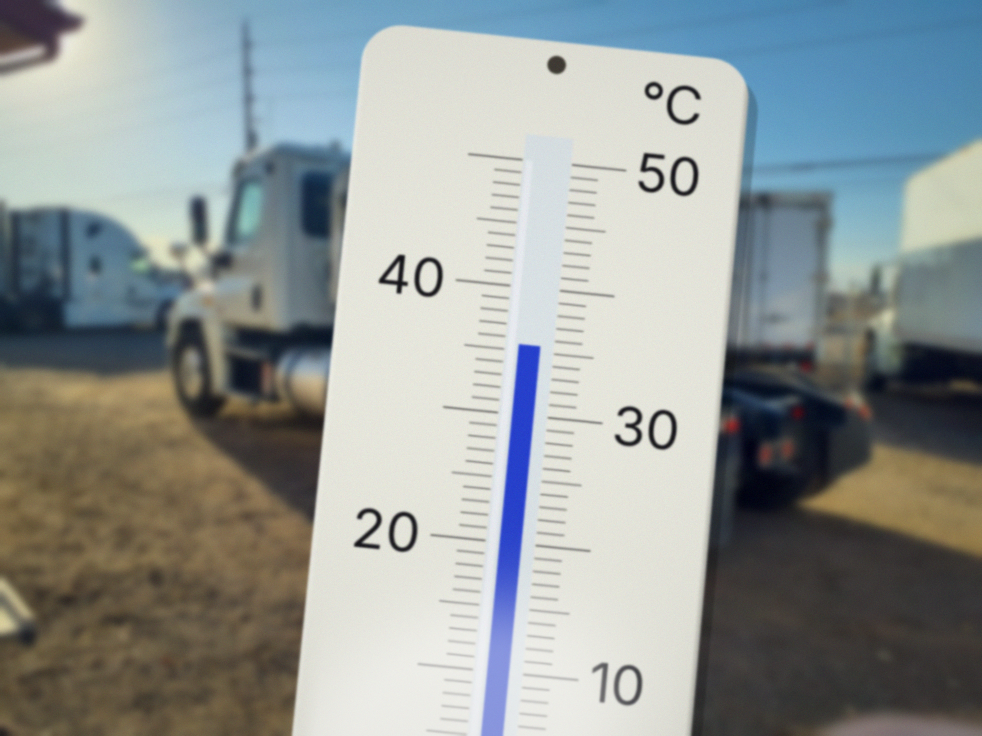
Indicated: 35.5°C
